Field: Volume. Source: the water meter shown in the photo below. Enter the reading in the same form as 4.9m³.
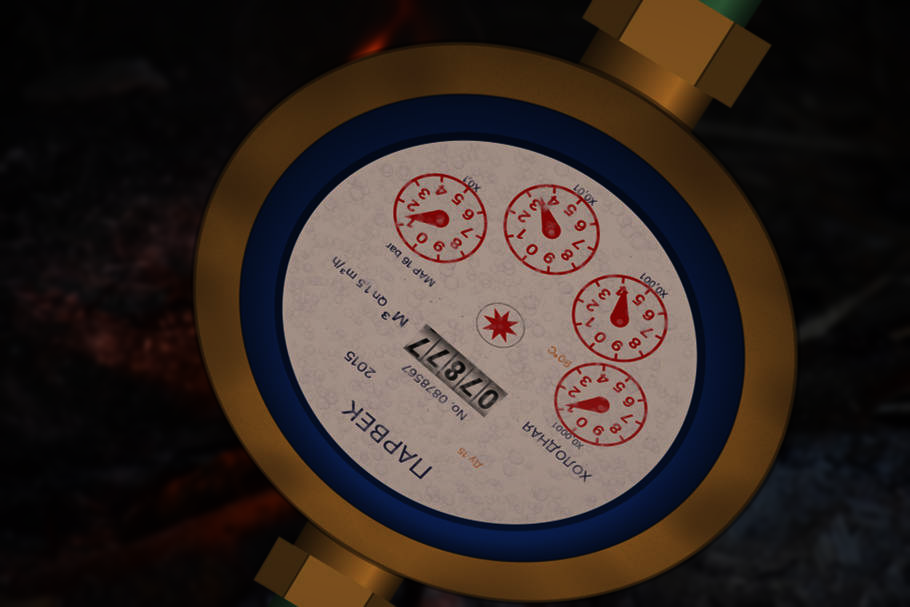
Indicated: 7877.1341m³
